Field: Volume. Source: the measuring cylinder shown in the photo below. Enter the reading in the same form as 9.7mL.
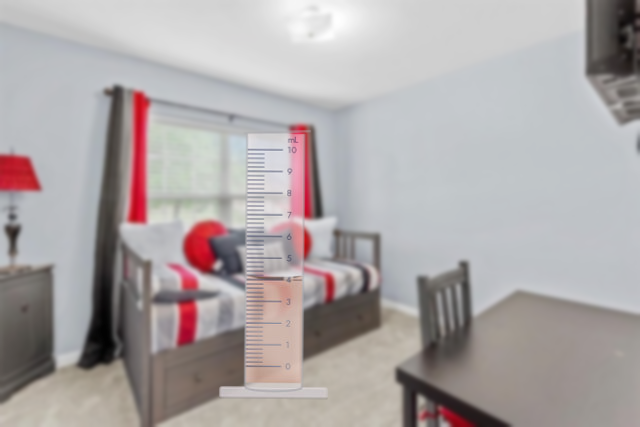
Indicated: 4mL
